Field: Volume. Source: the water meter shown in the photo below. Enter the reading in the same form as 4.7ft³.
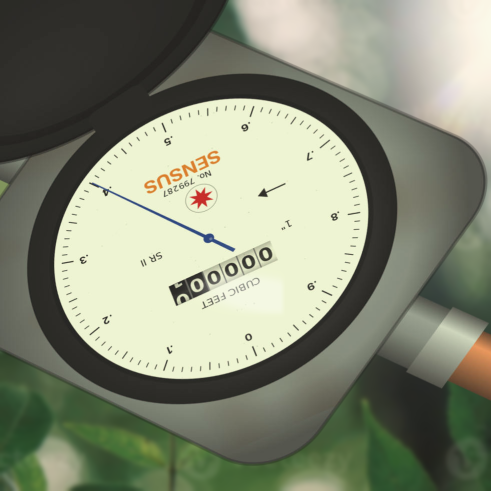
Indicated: 0.40ft³
